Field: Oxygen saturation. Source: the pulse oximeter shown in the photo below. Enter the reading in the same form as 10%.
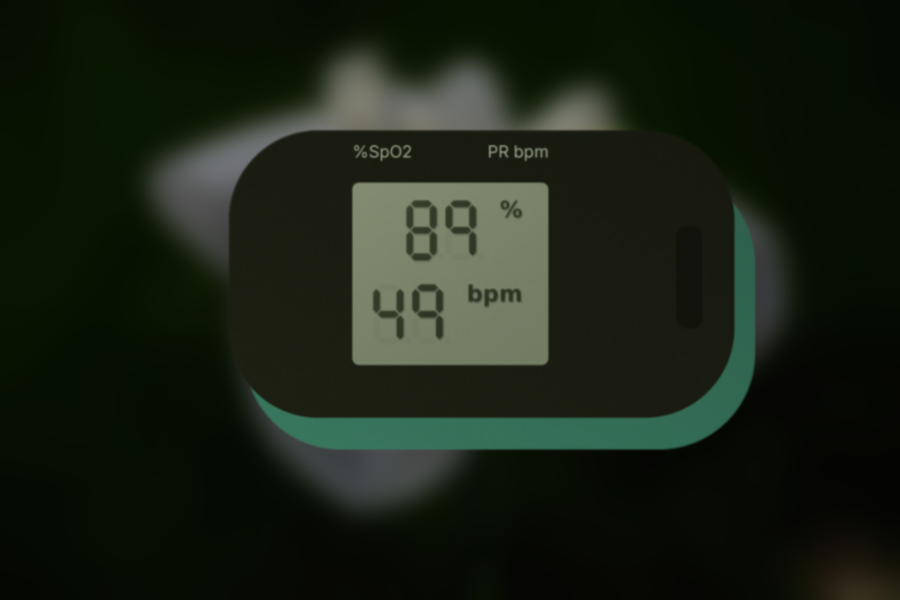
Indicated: 89%
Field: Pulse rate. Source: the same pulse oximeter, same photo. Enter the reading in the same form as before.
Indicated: 49bpm
